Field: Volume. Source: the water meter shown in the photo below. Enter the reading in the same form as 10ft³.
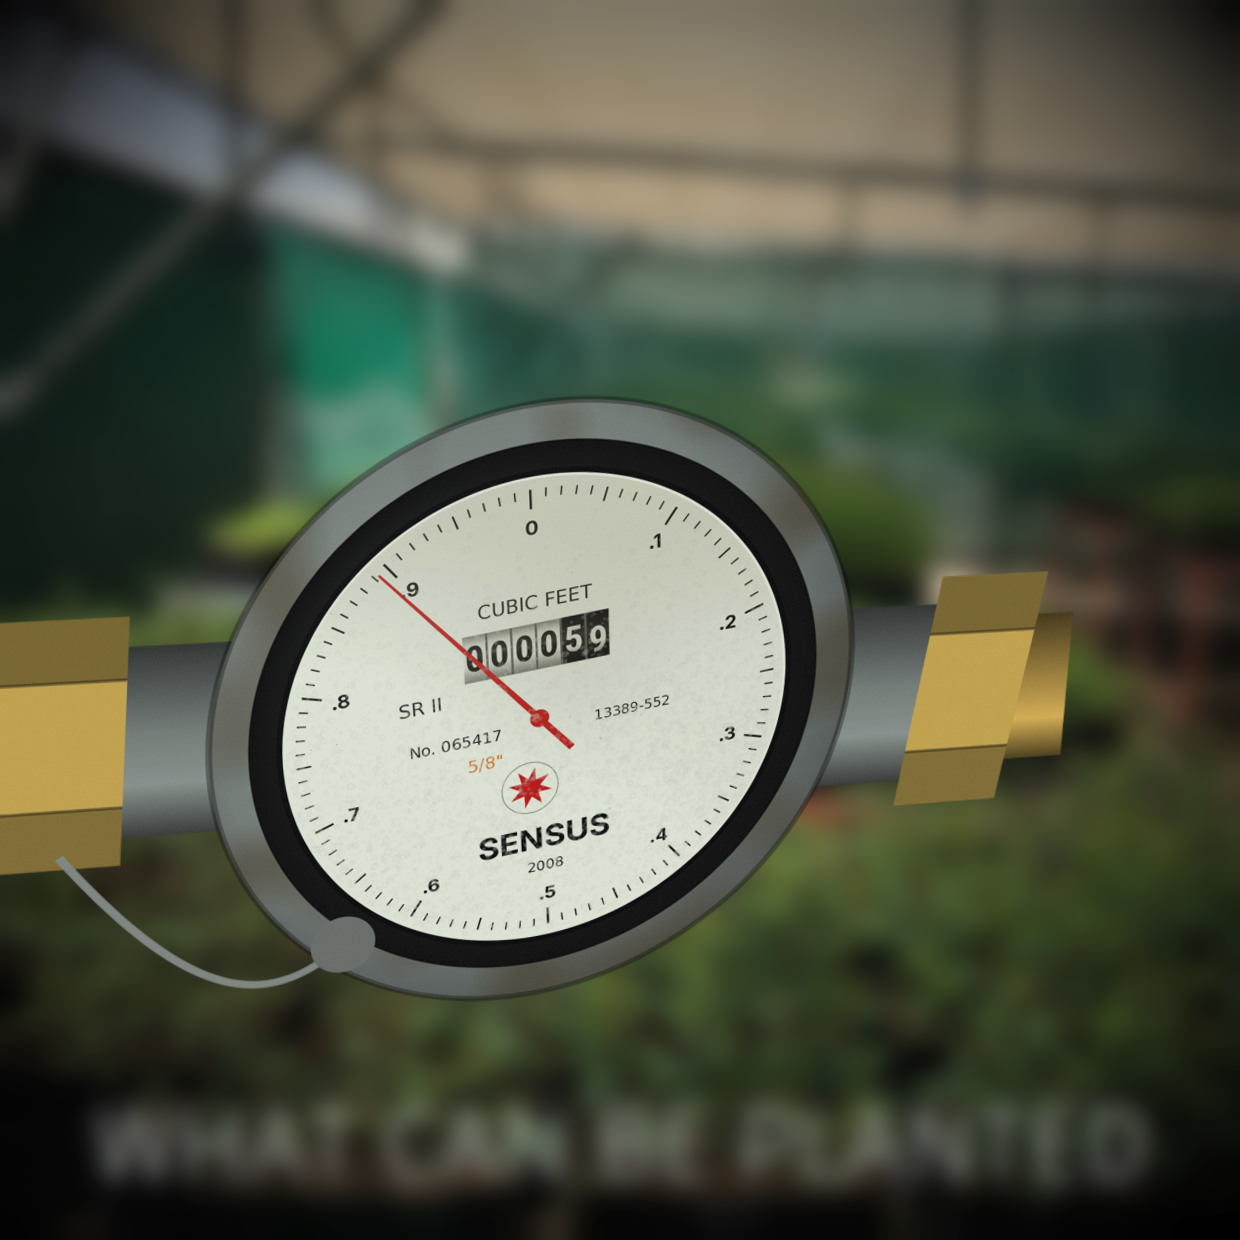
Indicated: 58.89ft³
